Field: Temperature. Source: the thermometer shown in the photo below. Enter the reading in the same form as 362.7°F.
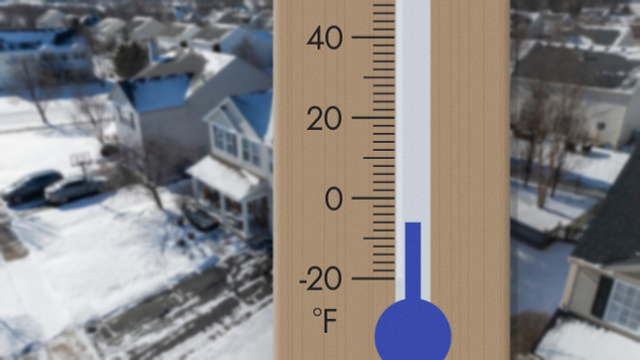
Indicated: -6°F
